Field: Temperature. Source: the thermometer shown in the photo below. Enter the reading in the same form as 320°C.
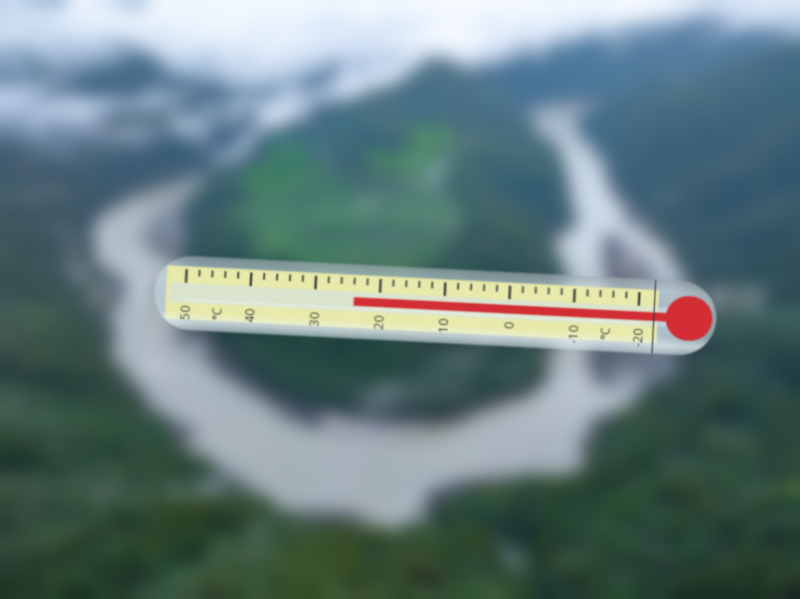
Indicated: 24°C
